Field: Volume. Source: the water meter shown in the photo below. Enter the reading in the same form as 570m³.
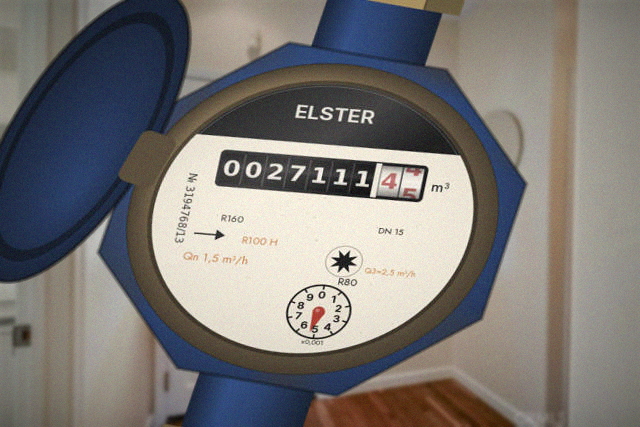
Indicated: 27111.445m³
